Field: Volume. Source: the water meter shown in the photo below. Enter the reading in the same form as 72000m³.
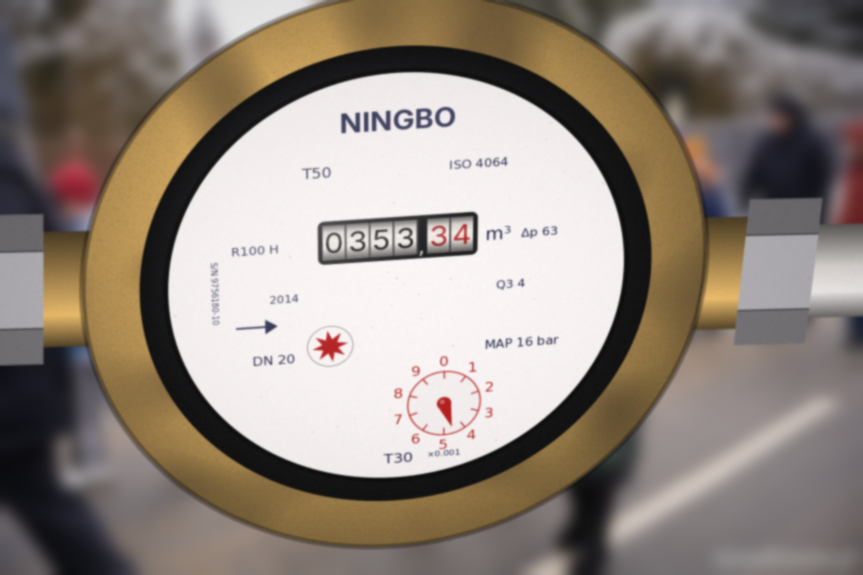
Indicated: 353.344m³
